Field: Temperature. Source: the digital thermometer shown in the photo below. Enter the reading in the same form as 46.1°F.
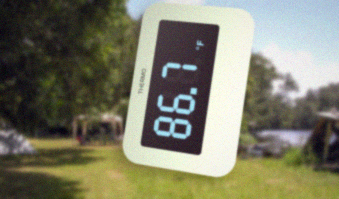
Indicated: 86.7°F
